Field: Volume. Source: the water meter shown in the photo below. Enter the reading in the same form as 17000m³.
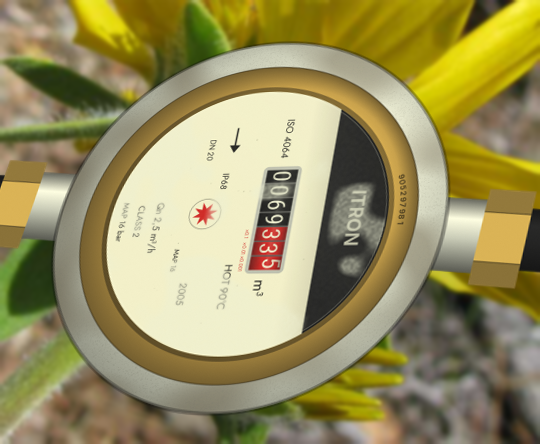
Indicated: 69.335m³
